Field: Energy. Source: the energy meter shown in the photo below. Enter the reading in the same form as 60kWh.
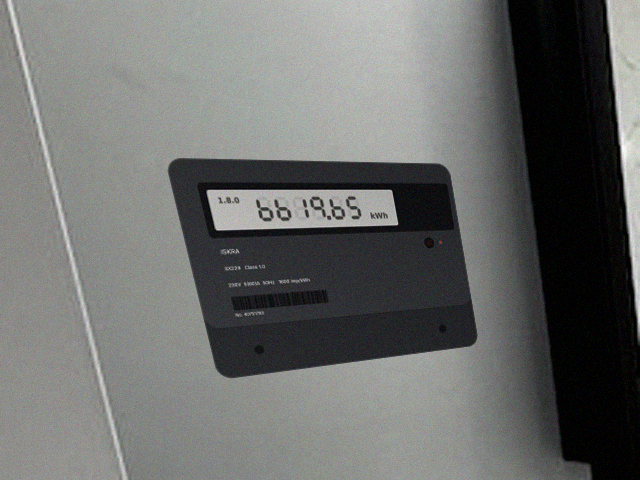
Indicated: 6619.65kWh
